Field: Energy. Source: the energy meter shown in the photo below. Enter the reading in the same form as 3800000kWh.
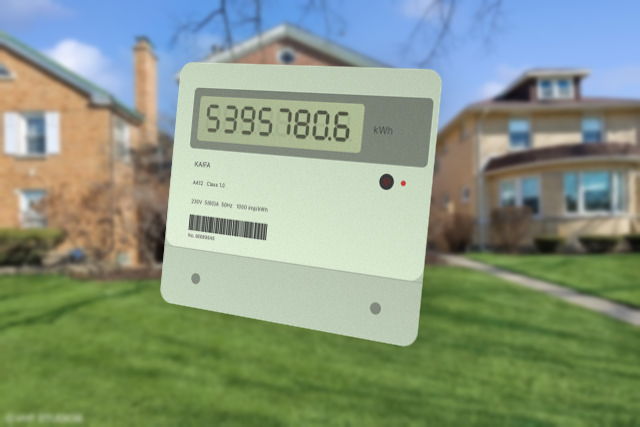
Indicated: 5395780.6kWh
